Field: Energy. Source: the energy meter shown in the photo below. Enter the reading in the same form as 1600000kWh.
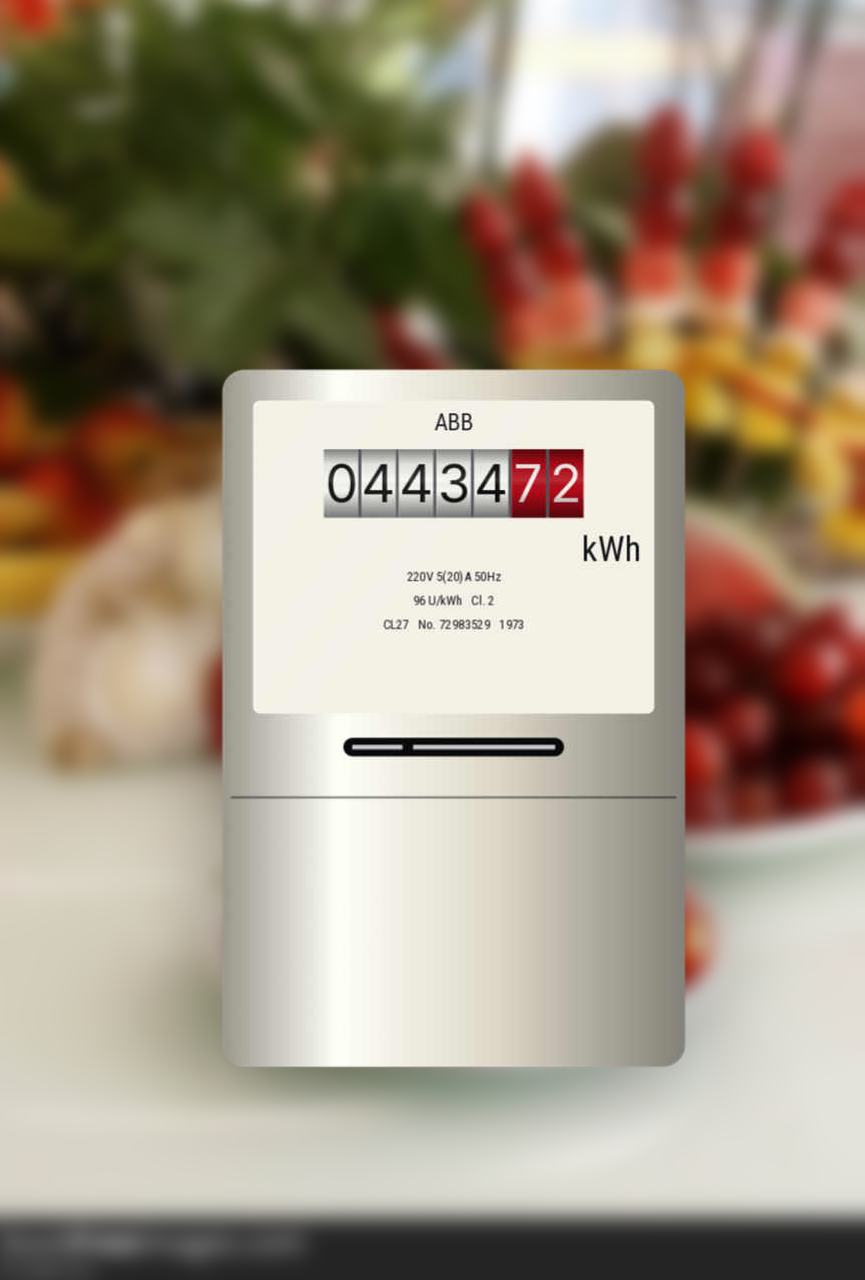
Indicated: 4434.72kWh
